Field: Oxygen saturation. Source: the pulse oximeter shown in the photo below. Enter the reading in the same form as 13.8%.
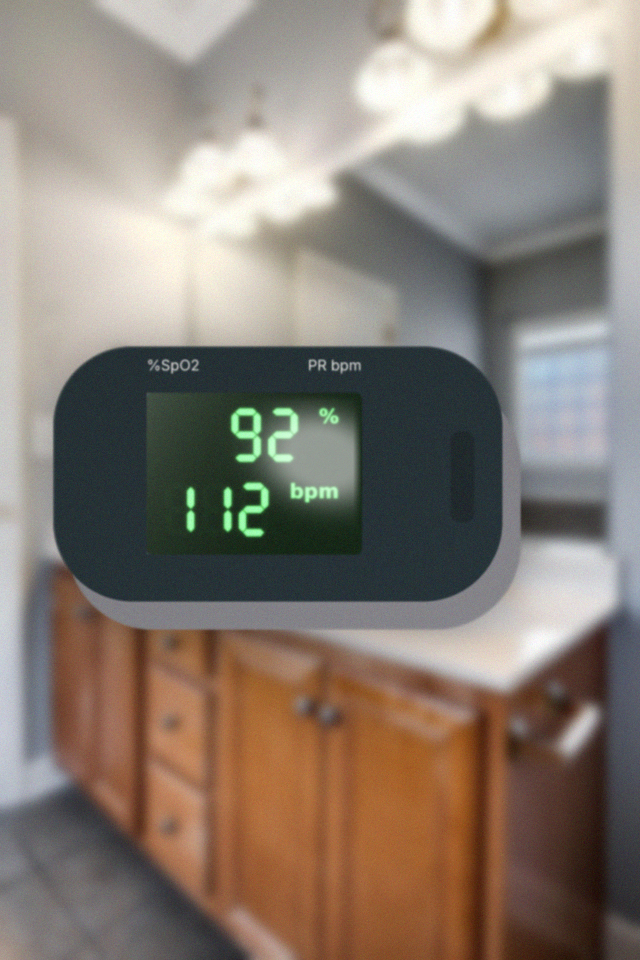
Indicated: 92%
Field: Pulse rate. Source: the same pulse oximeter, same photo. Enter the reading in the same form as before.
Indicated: 112bpm
